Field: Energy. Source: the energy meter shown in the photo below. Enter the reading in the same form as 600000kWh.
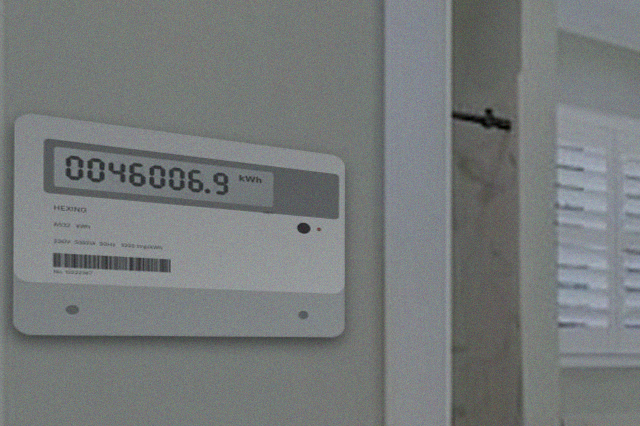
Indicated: 46006.9kWh
